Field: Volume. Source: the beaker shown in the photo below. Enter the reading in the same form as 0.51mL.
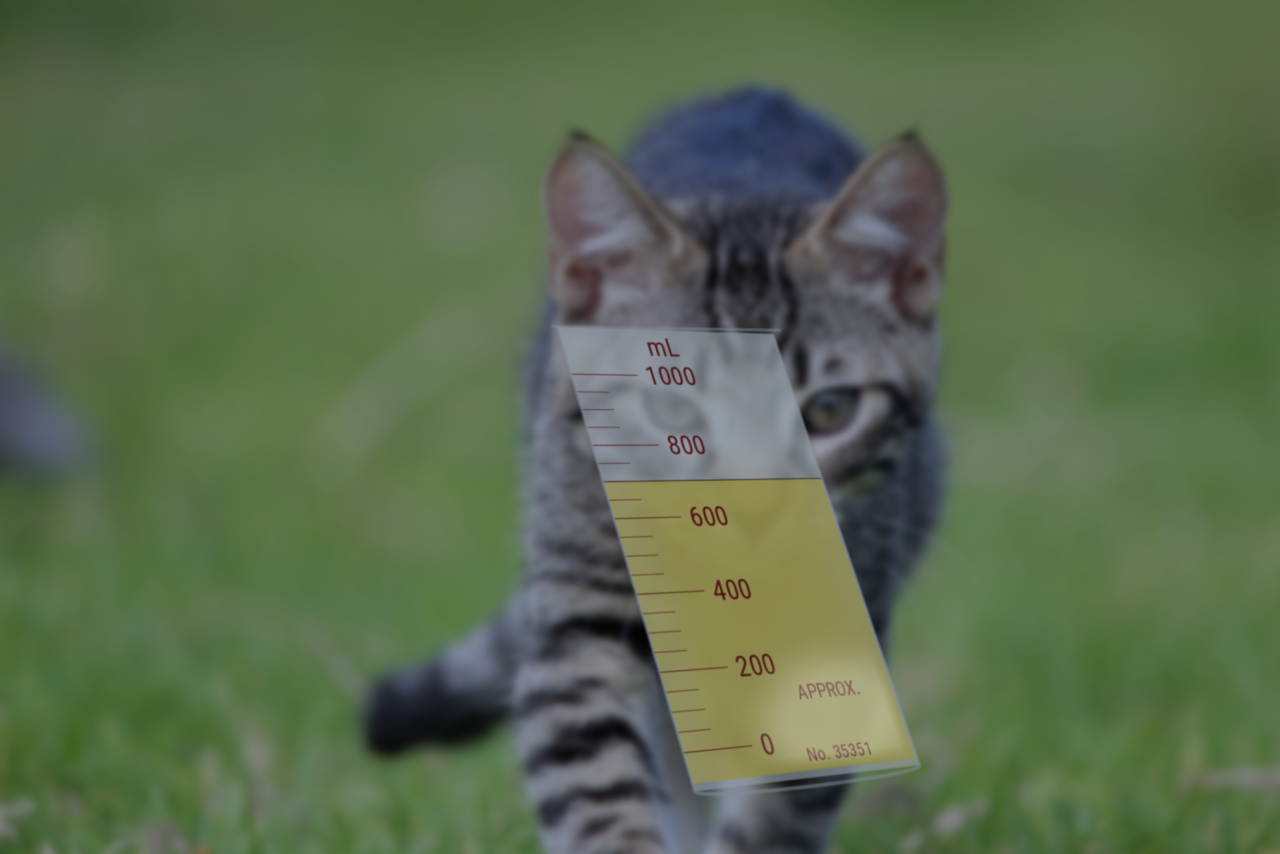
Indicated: 700mL
